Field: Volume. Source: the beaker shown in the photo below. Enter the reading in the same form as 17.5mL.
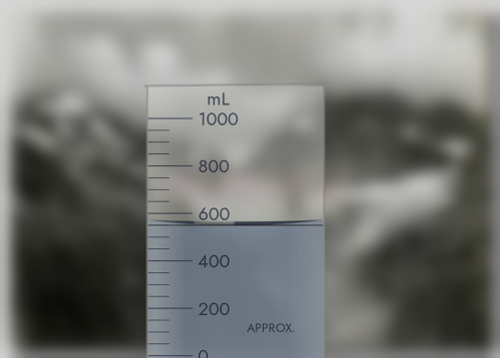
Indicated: 550mL
